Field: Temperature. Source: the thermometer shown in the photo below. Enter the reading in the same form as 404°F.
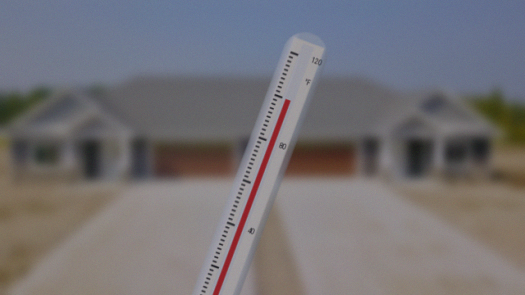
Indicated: 100°F
